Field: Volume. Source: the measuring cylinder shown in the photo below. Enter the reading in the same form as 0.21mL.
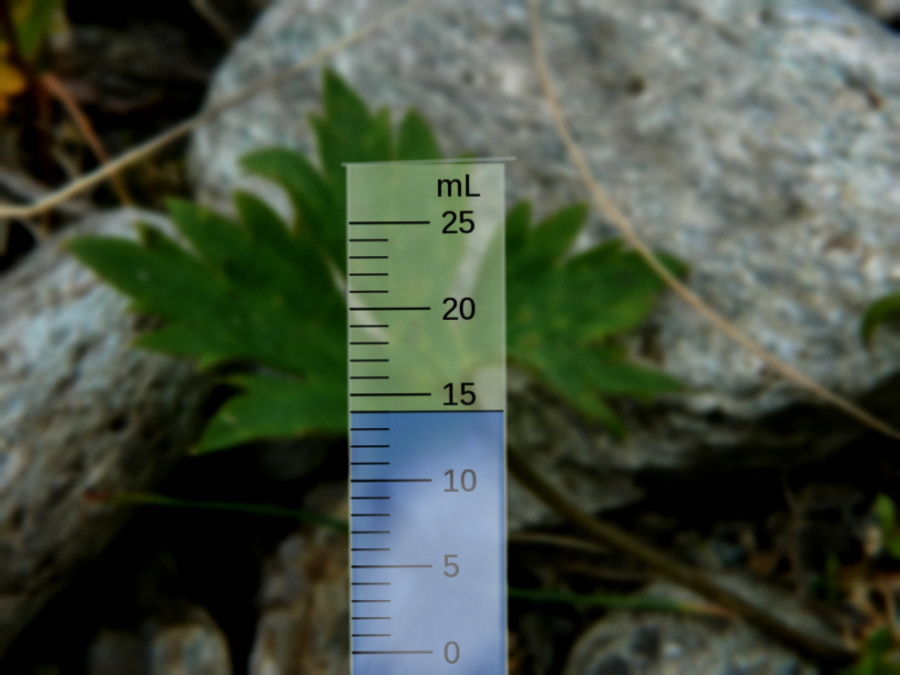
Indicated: 14mL
